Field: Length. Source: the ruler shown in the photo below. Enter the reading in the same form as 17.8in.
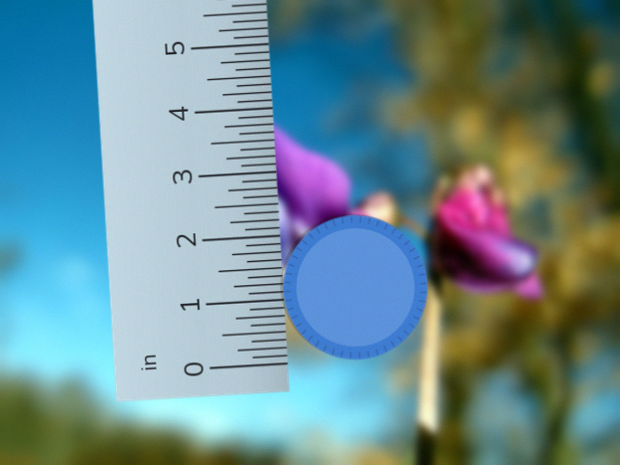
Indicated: 2.25in
